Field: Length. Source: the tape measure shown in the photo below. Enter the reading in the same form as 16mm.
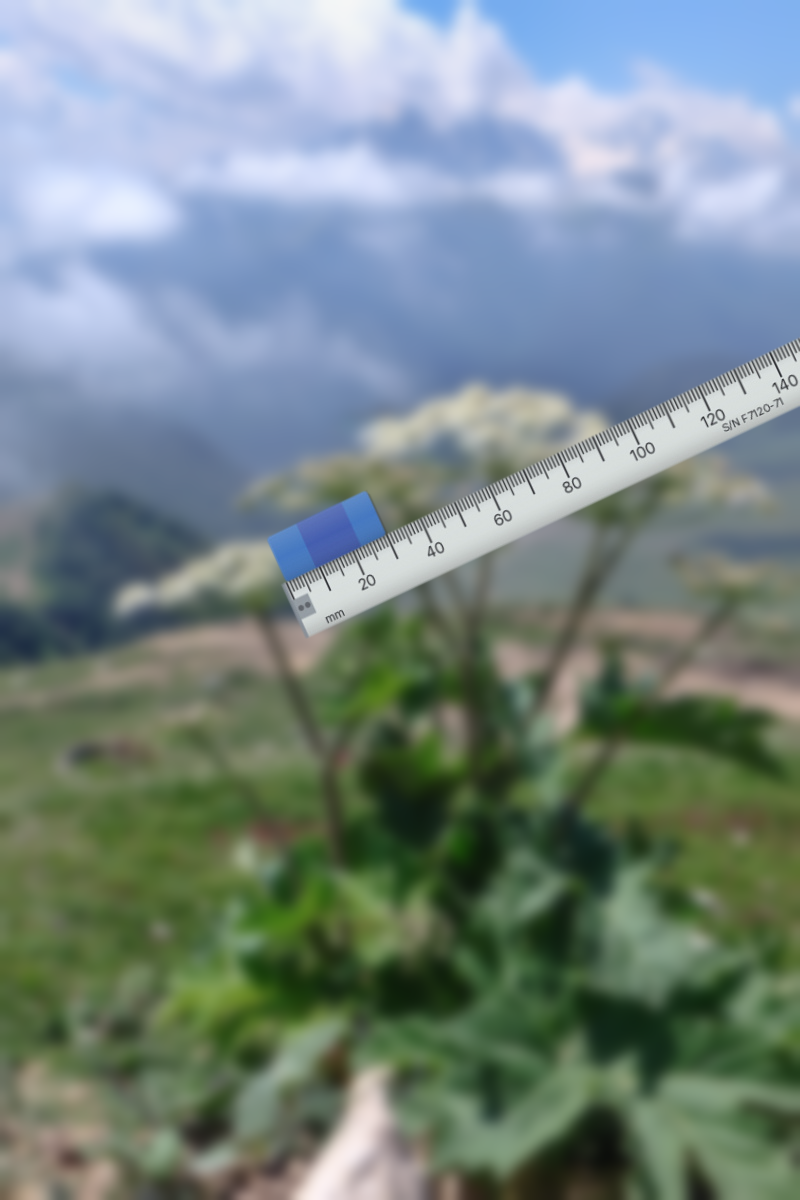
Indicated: 30mm
